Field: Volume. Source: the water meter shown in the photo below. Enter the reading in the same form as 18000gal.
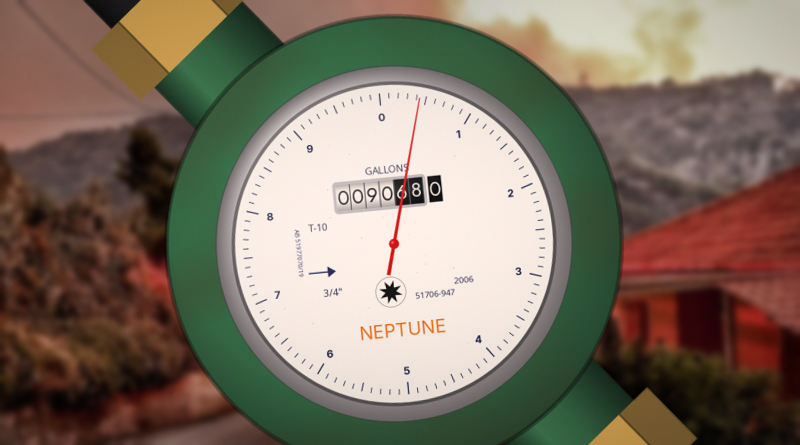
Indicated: 90680.4gal
